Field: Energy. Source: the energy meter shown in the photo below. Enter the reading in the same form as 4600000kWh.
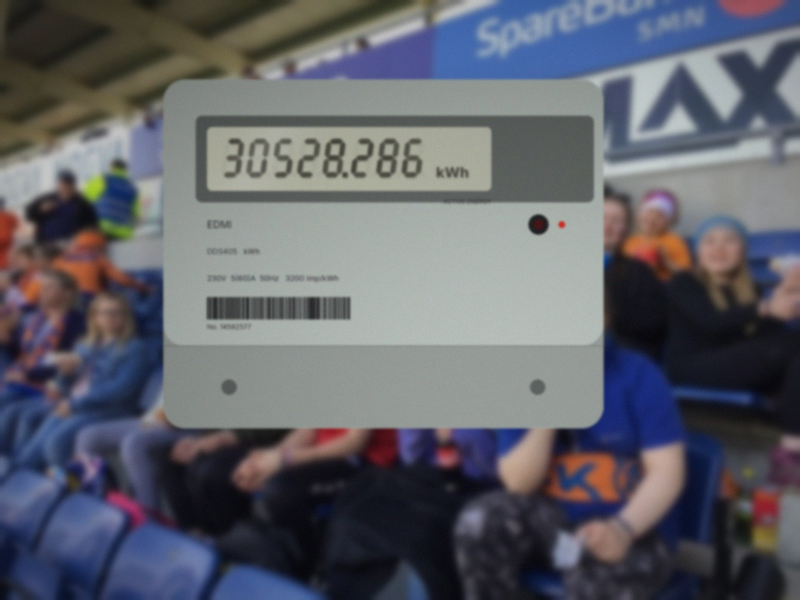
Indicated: 30528.286kWh
